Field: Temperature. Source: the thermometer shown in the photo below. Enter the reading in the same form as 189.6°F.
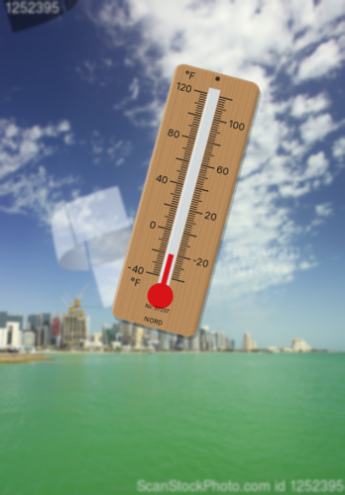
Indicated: -20°F
